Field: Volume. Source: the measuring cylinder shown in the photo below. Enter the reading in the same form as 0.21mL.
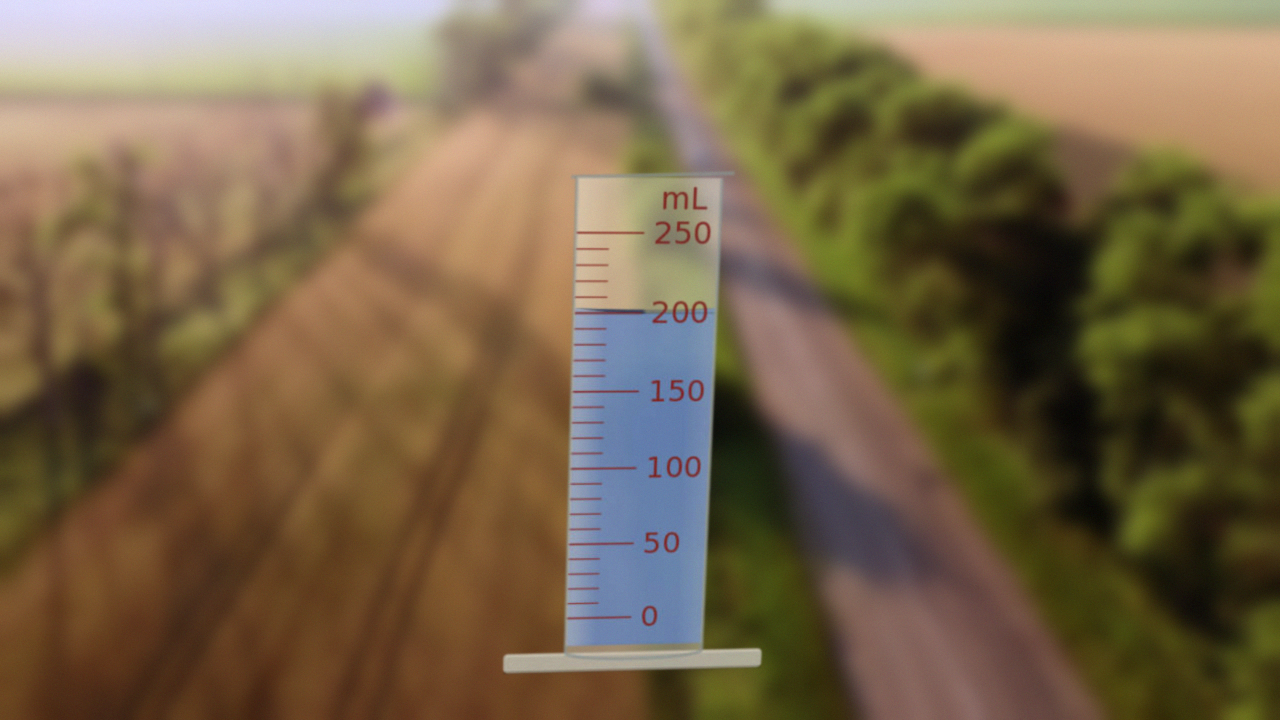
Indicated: 200mL
